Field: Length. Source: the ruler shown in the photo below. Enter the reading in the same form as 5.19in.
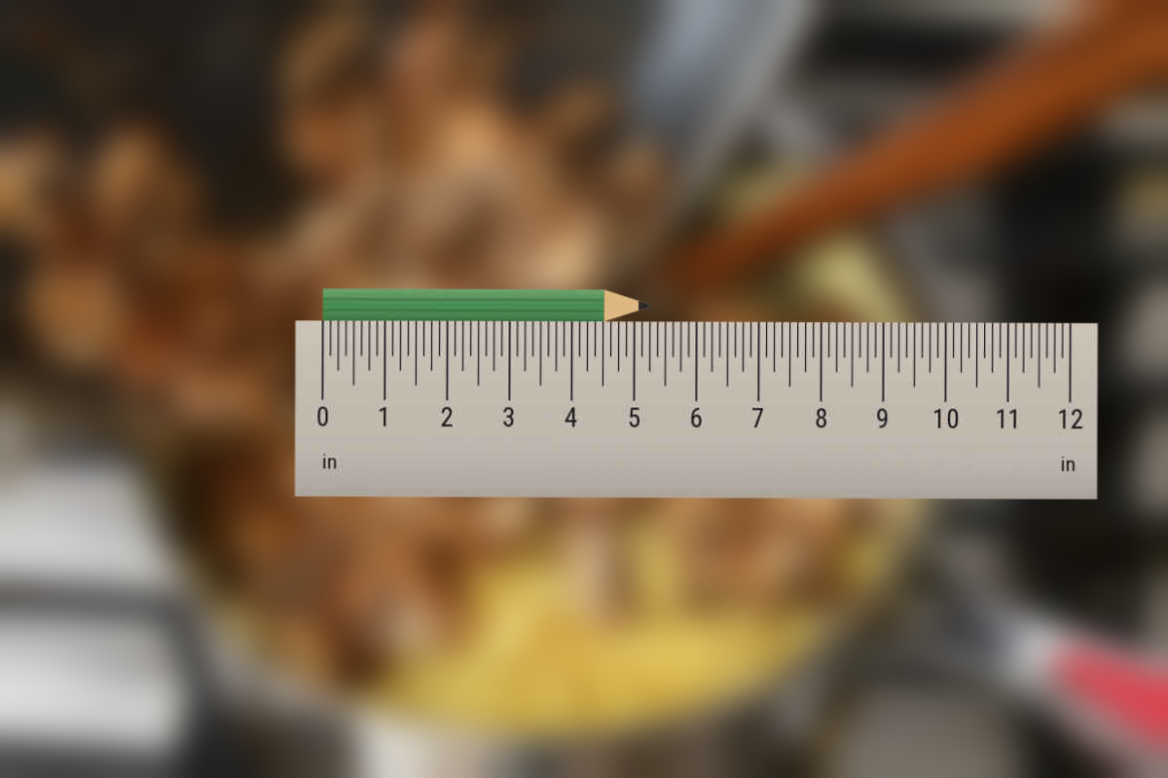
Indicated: 5.25in
